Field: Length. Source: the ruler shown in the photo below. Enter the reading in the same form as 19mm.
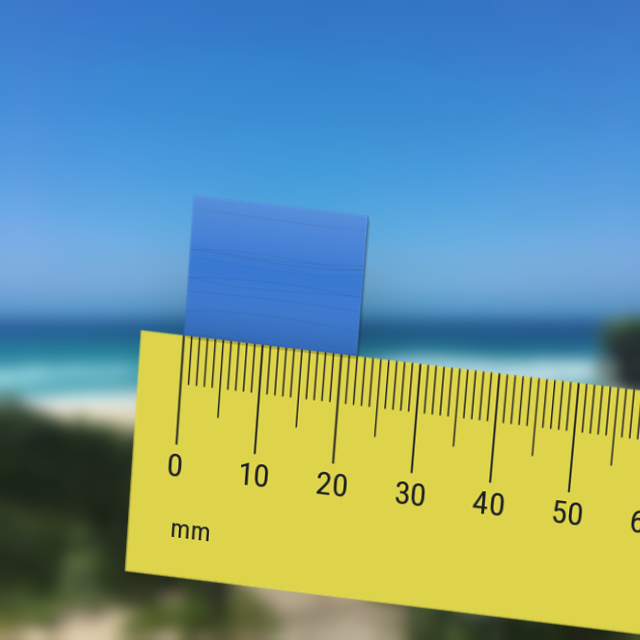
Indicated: 22mm
